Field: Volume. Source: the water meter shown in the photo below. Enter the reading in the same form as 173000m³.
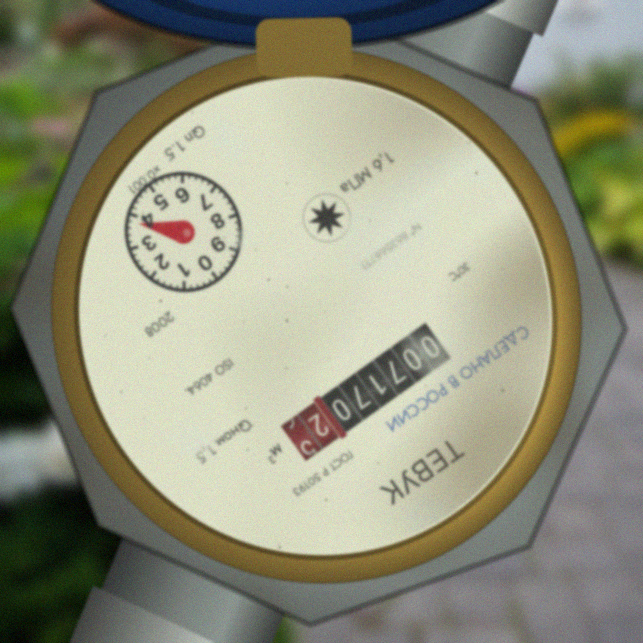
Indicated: 7170.253m³
